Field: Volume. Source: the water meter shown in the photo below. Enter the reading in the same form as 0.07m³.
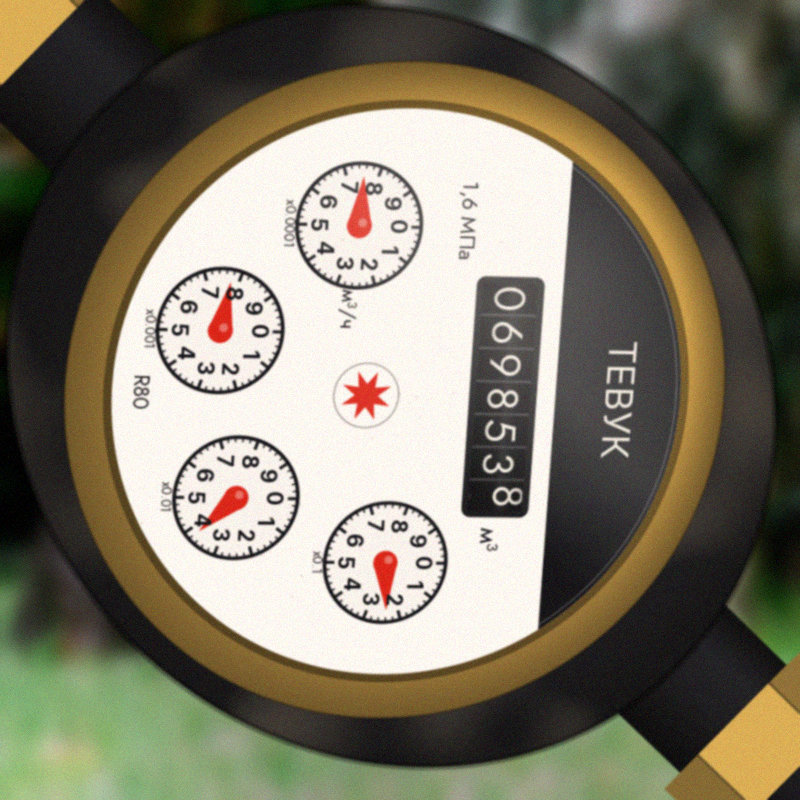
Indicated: 698538.2377m³
